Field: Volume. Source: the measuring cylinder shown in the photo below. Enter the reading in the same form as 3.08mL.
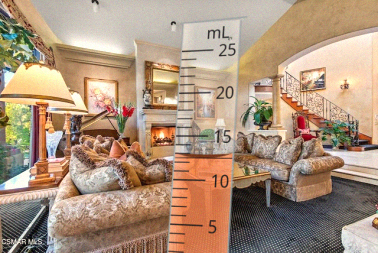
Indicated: 12.5mL
